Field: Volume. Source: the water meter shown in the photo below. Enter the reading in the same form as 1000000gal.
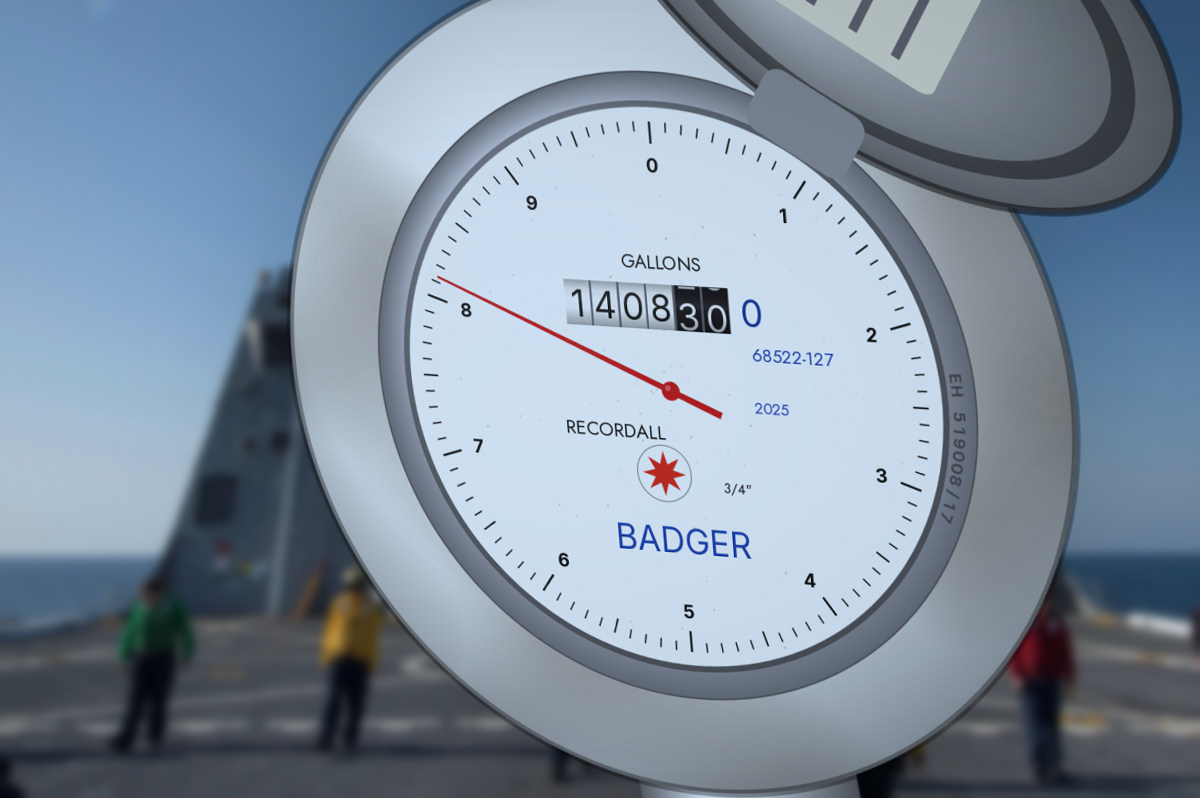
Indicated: 1408298.1gal
